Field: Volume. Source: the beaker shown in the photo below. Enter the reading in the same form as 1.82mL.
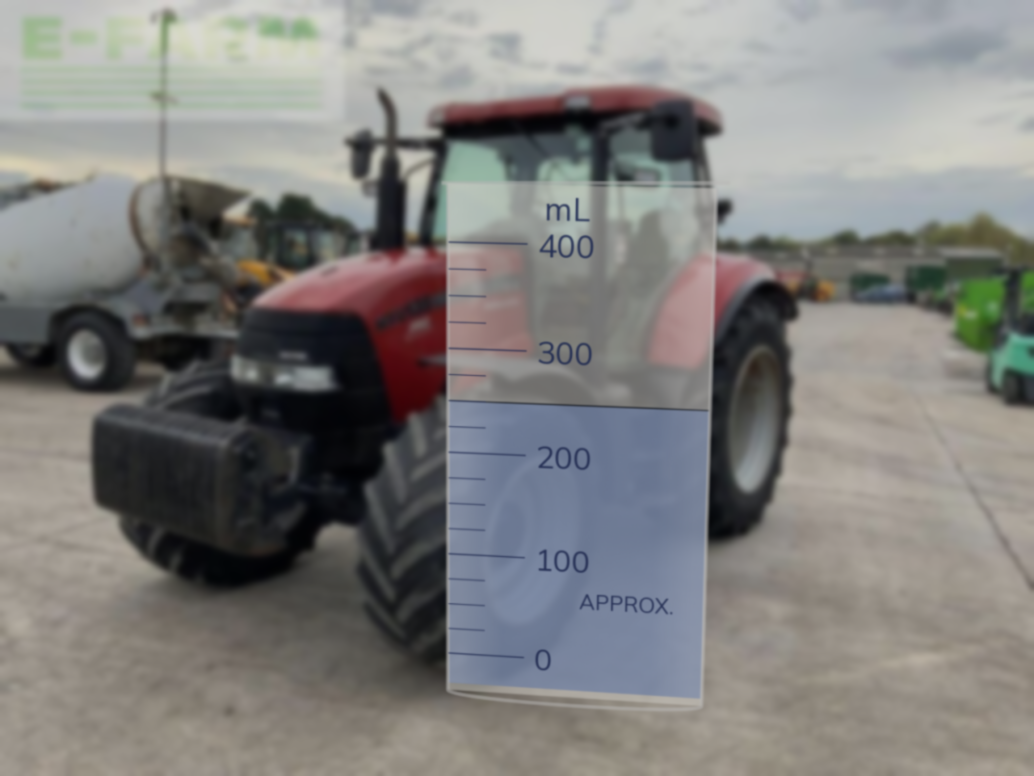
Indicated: 250mL
